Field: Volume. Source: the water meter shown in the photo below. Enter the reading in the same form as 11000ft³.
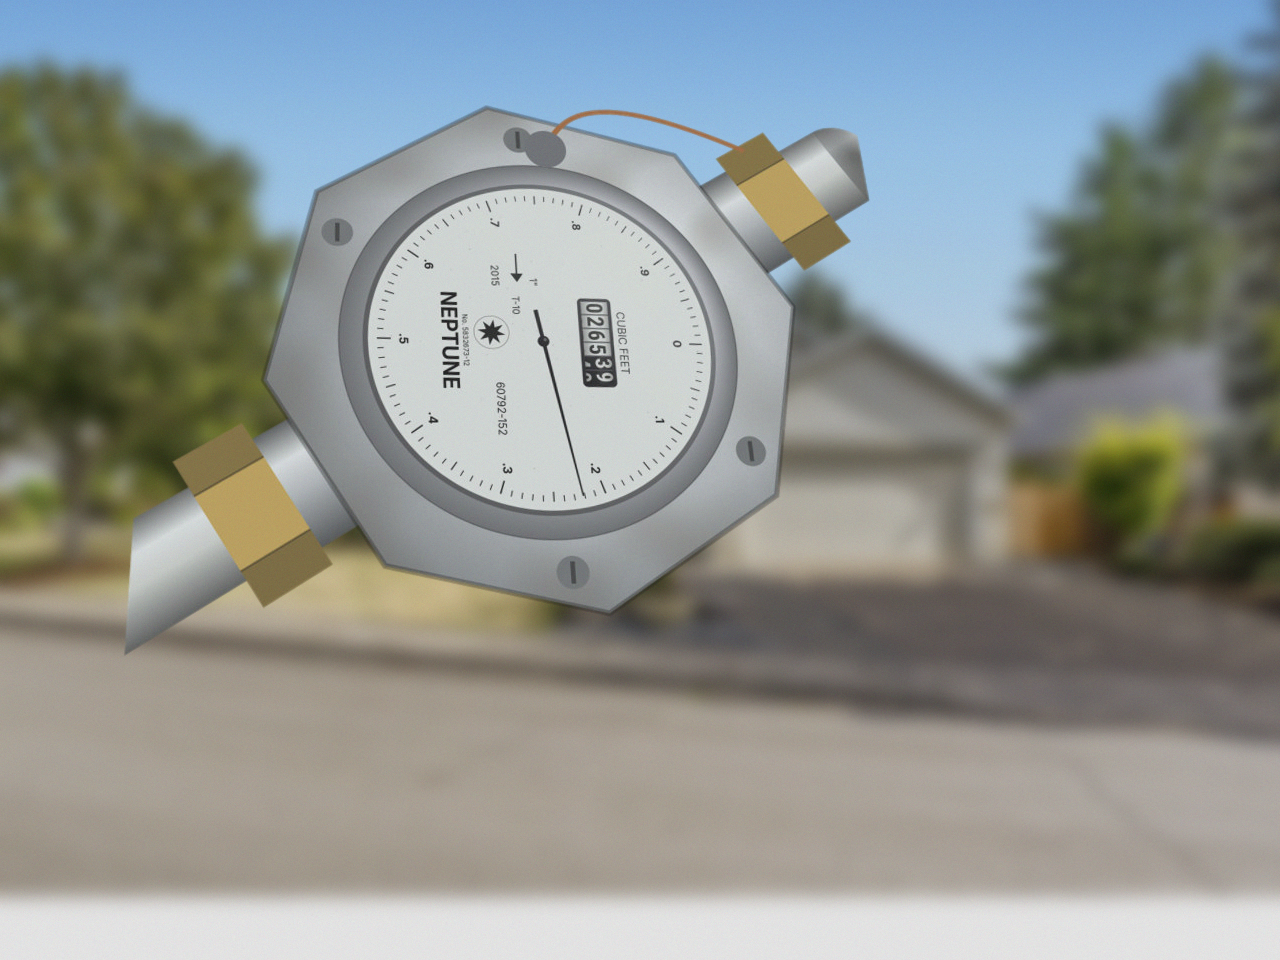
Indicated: 26539.22ft³
